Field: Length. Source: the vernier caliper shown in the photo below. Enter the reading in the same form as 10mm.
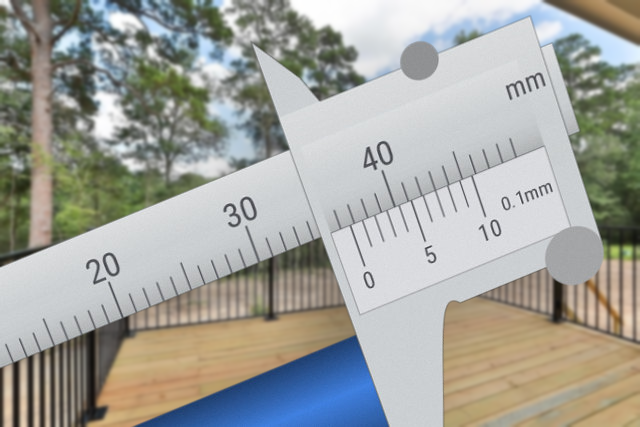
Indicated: 36.7mm
